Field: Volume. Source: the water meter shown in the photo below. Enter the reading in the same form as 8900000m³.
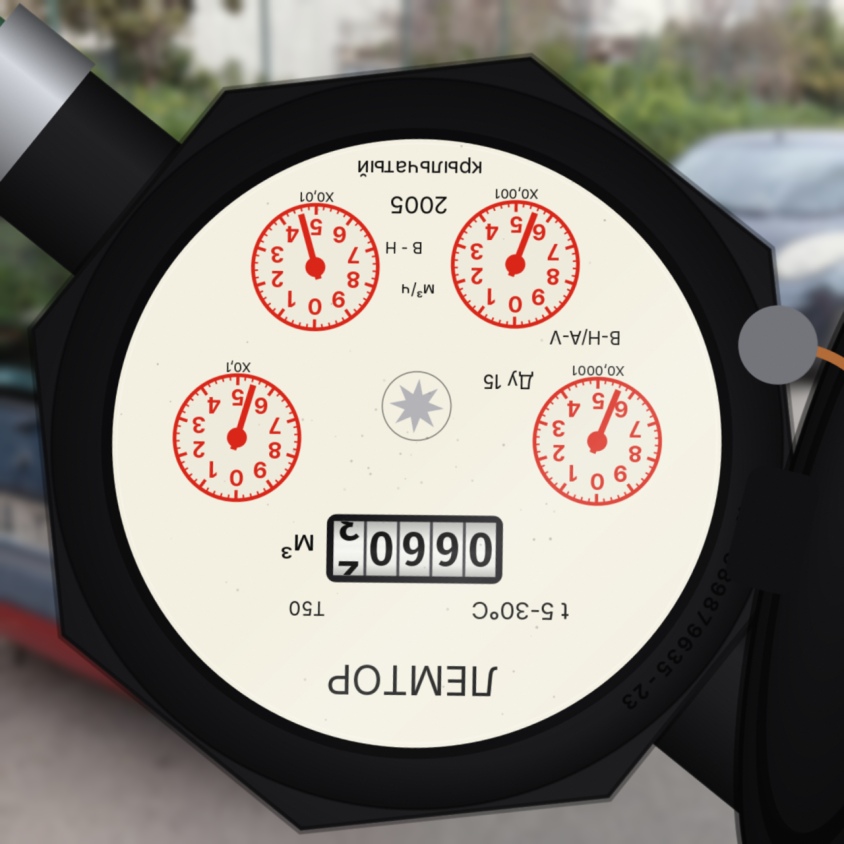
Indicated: 6602.5455m³
